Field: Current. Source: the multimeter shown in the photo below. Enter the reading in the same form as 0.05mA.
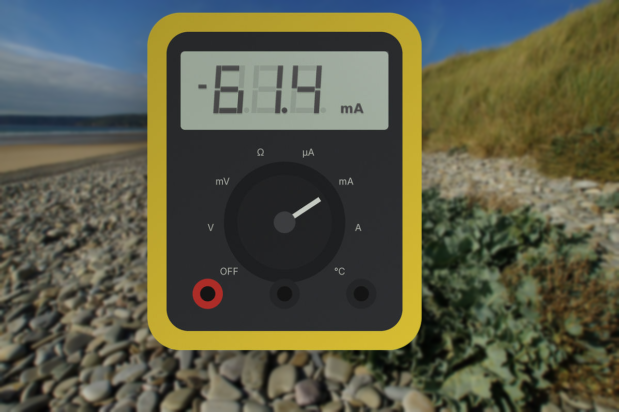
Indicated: -61.4mA
